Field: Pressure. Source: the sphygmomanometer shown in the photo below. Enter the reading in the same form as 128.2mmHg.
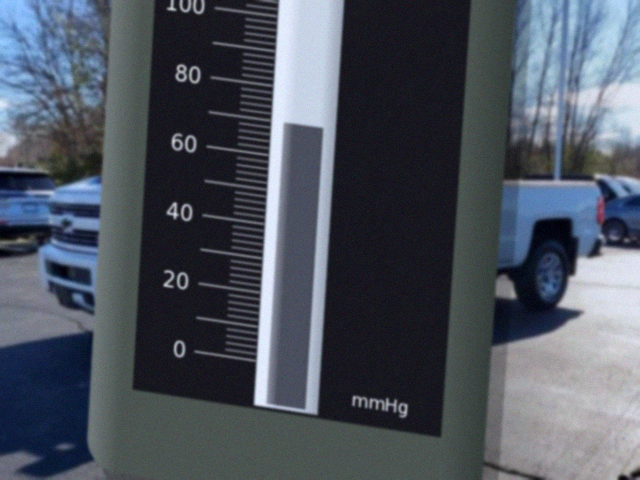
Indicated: 70mmHg
